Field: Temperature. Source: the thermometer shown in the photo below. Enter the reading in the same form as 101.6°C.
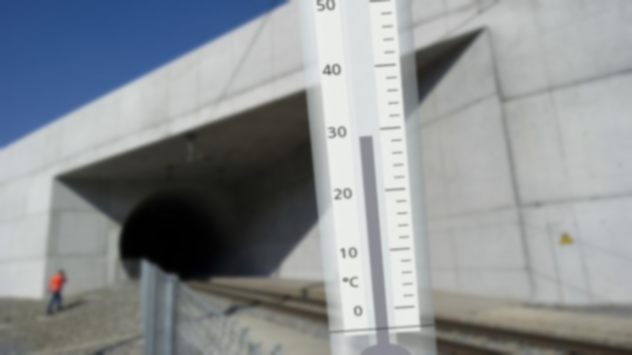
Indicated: 29°C
